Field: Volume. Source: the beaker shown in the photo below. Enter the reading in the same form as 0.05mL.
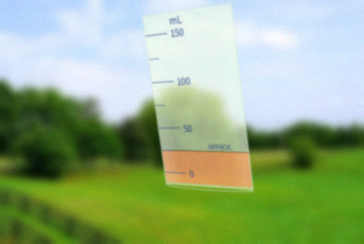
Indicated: 25mL
